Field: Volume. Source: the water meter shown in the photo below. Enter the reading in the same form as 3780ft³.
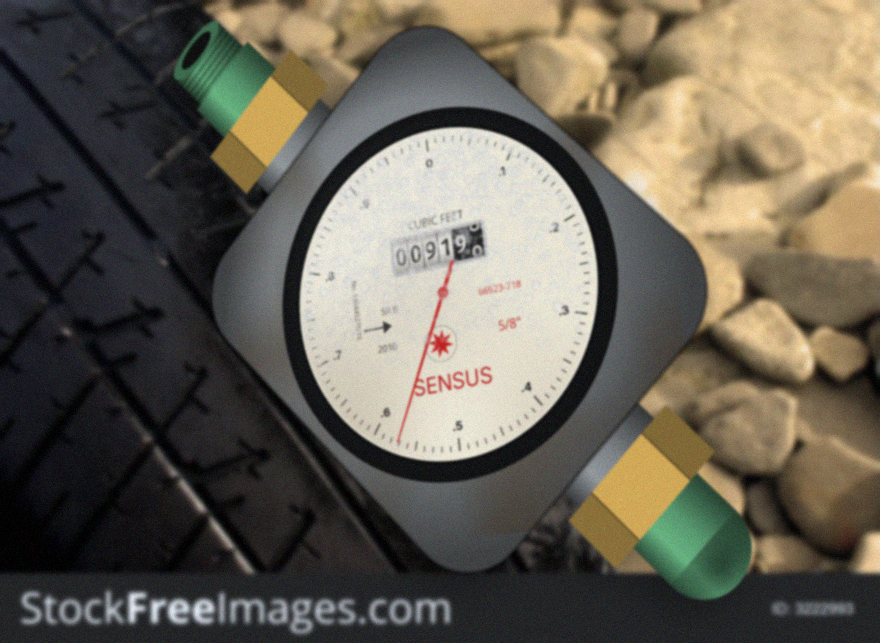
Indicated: 9198.57ft³
